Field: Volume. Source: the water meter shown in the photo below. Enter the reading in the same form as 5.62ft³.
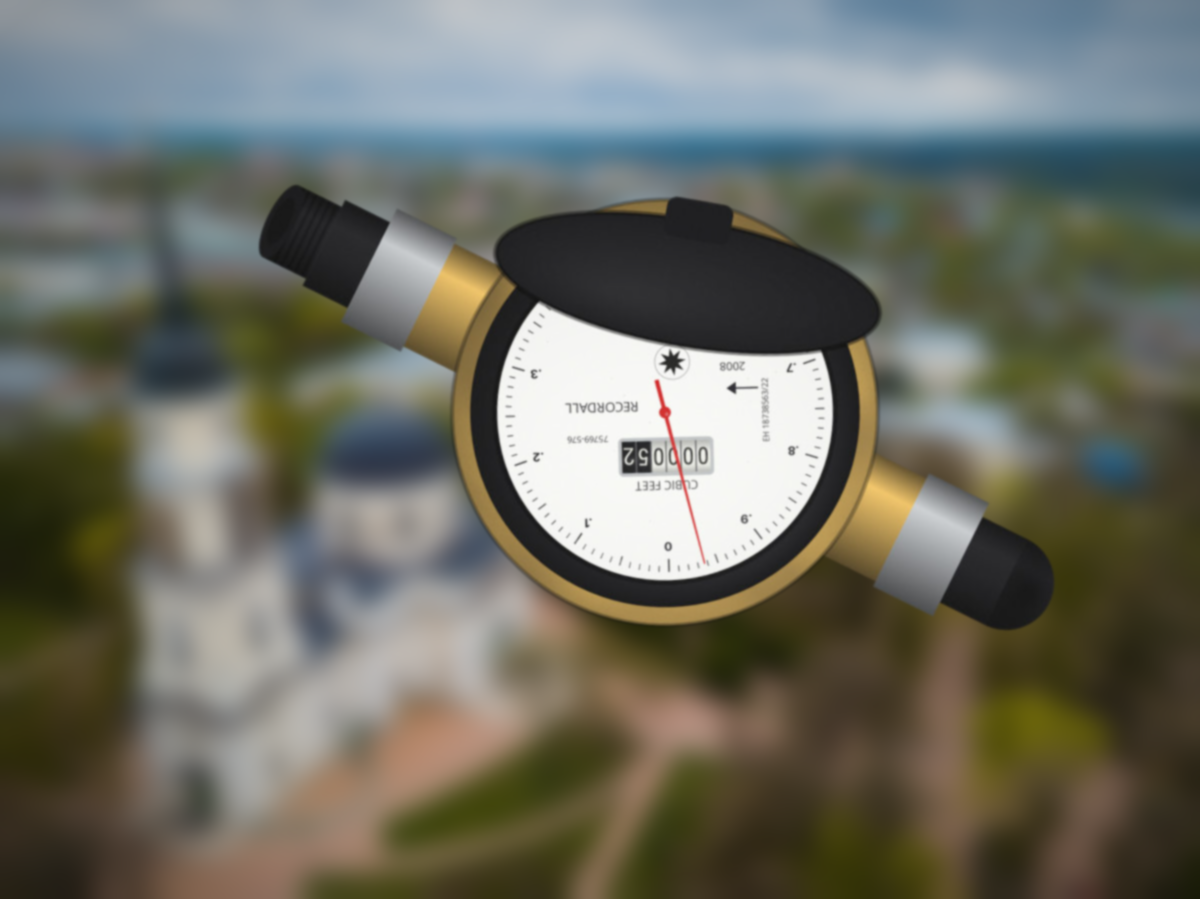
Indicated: 51.96ft³
